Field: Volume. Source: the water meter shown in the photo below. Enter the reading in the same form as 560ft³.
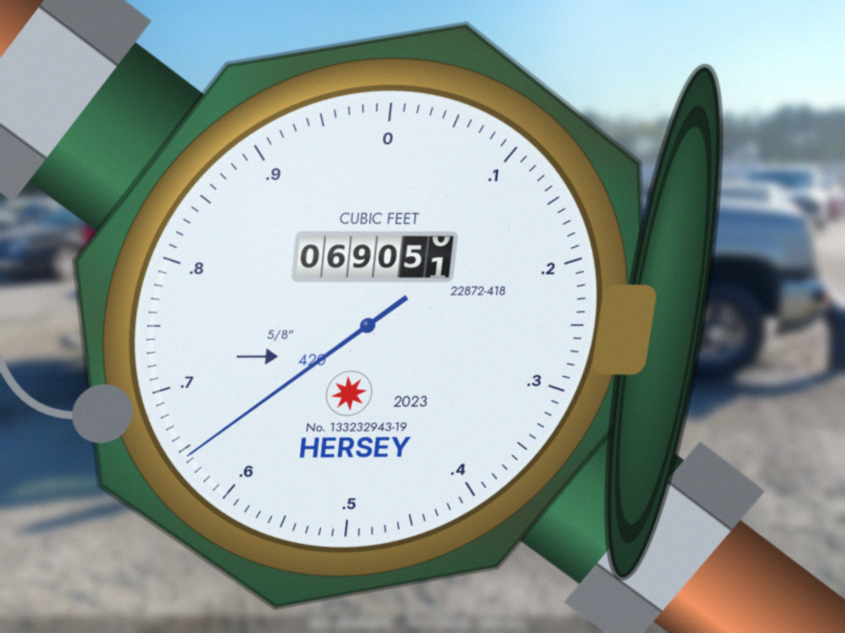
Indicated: 69050.64ft³
